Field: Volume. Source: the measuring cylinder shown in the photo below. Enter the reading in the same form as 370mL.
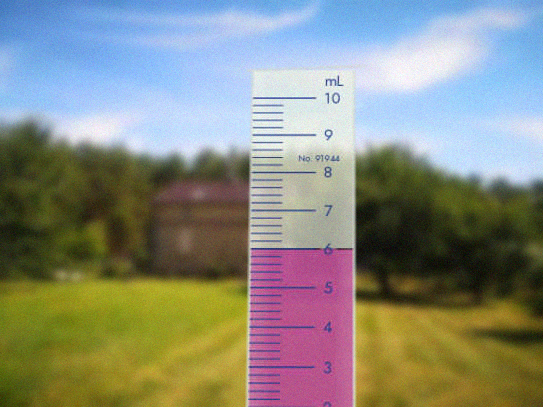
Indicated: 6mL
